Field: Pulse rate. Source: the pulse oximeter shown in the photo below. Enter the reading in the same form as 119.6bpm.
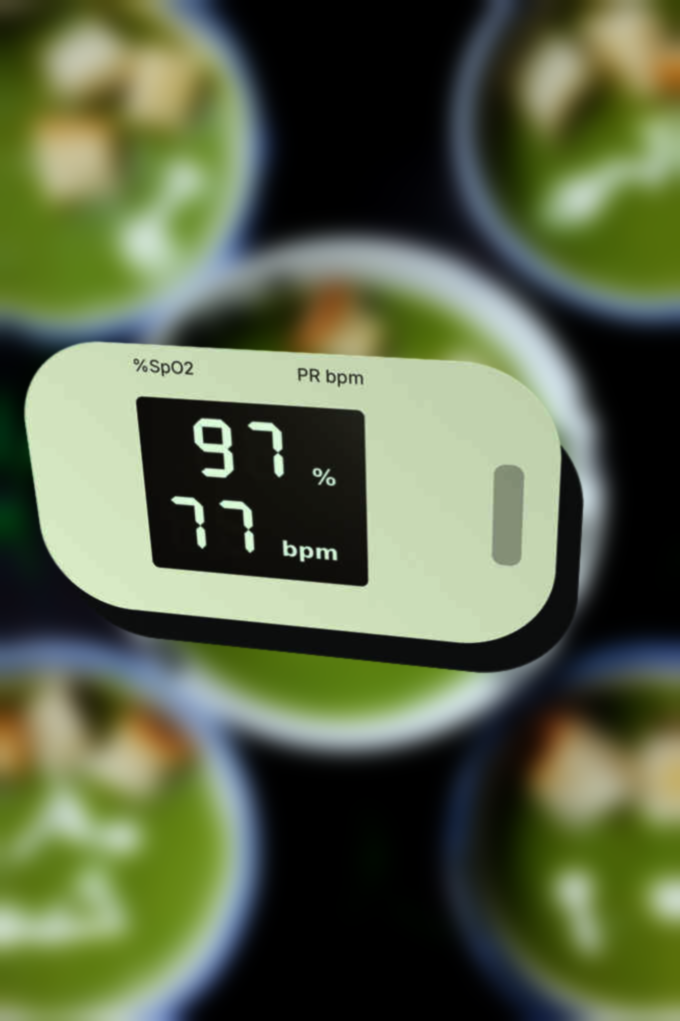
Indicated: 77bpm
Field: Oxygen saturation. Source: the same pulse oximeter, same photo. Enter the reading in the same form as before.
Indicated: 97%
